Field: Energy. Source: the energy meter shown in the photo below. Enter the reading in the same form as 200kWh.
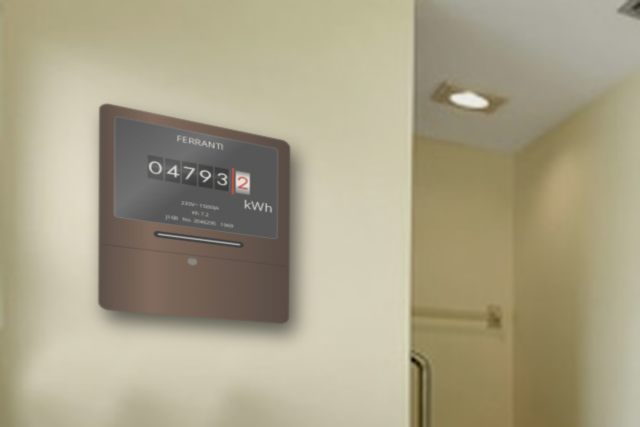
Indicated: 4793.2kWh
